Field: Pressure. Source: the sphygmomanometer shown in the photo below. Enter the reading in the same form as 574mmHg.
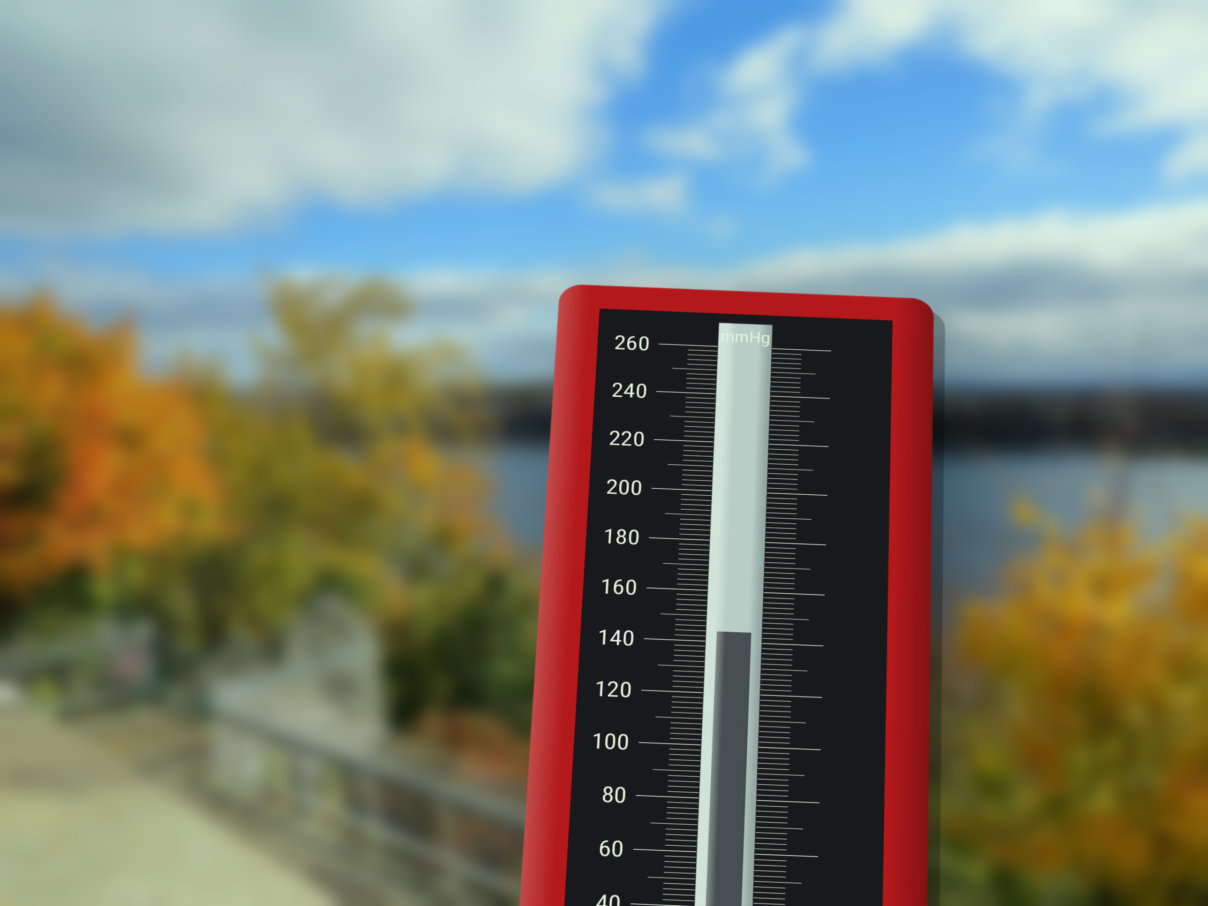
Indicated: 144mmHg
